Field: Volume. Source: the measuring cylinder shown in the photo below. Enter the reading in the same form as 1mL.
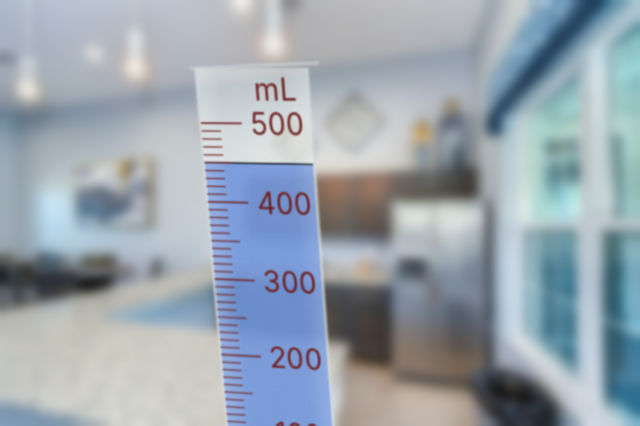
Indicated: 450mL
